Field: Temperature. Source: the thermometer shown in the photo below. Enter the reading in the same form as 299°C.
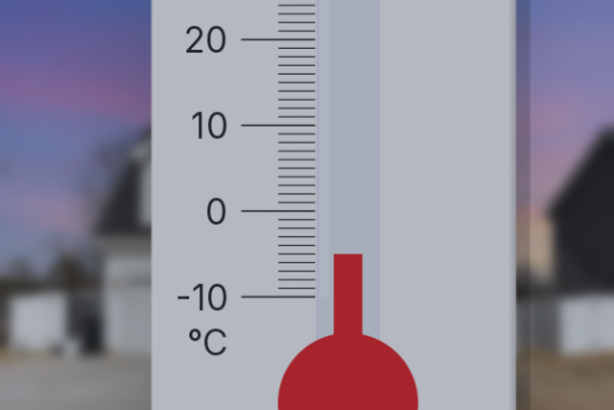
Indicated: -5°C
